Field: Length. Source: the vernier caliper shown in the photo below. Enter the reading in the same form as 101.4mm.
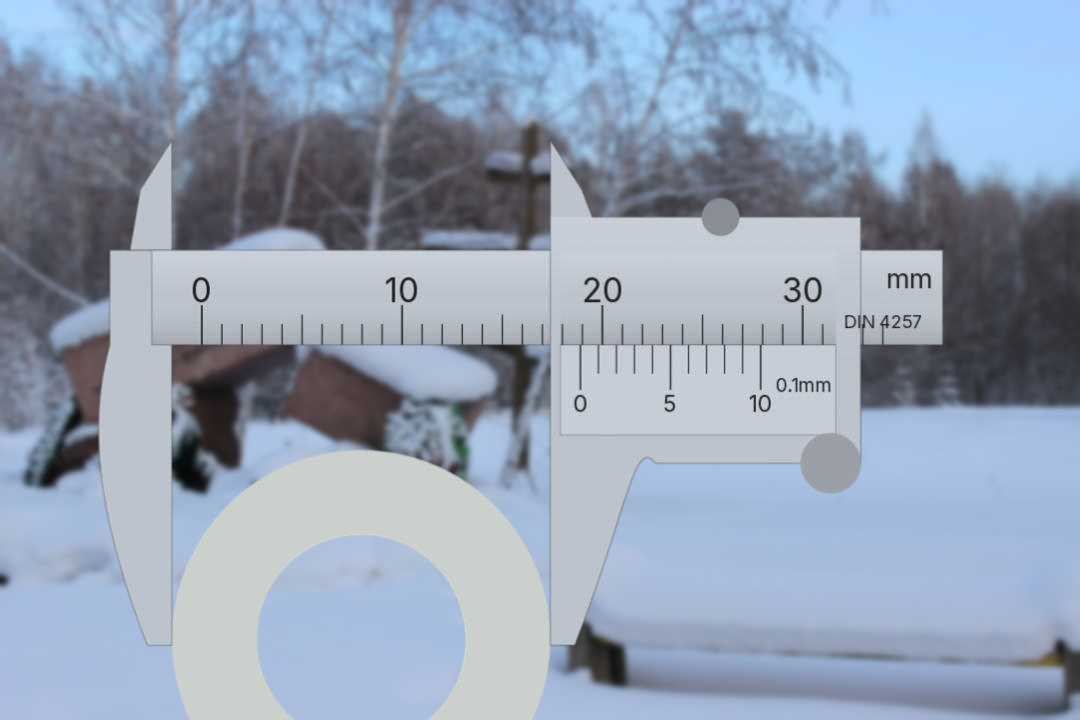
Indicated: 18.9mm
